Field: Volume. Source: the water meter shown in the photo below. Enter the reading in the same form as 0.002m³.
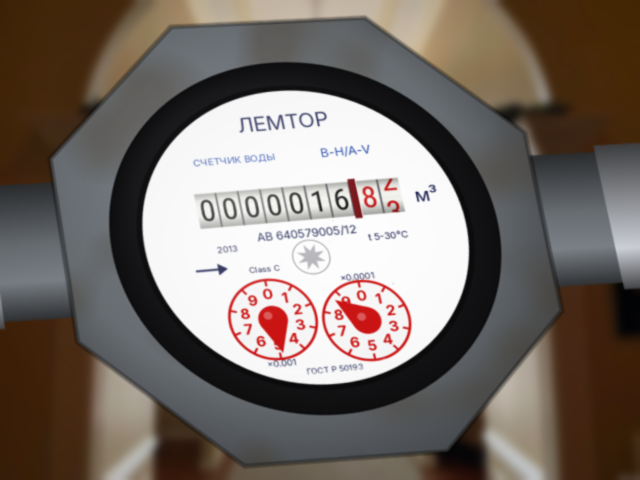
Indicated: 16.8248m³
